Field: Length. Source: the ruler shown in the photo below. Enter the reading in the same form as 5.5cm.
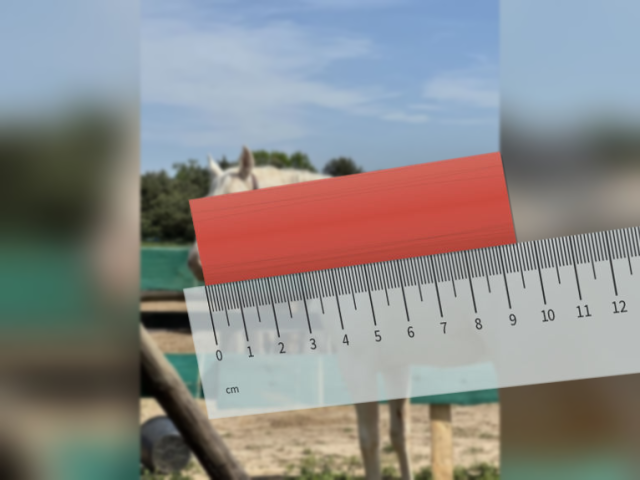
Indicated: 9.5cm
